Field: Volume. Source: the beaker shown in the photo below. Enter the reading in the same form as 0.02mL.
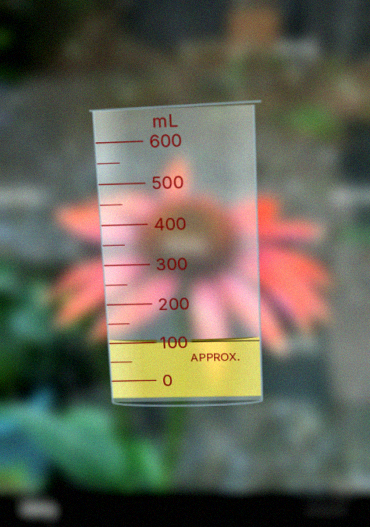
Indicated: 100mL
